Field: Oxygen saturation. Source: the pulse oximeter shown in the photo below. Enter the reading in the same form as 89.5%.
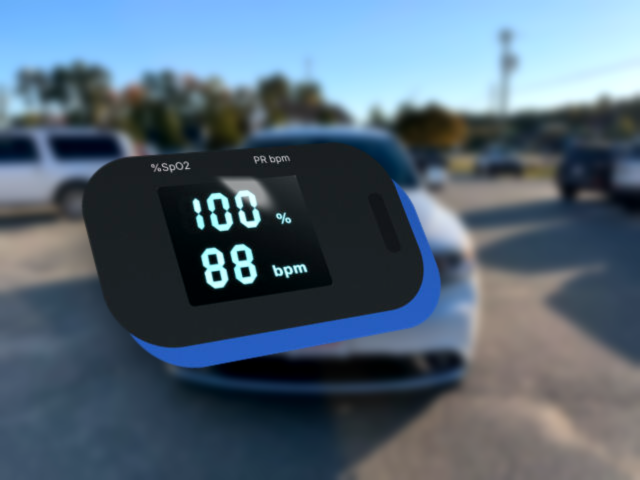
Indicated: 100%
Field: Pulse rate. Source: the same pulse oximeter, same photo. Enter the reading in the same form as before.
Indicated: 88bpm
